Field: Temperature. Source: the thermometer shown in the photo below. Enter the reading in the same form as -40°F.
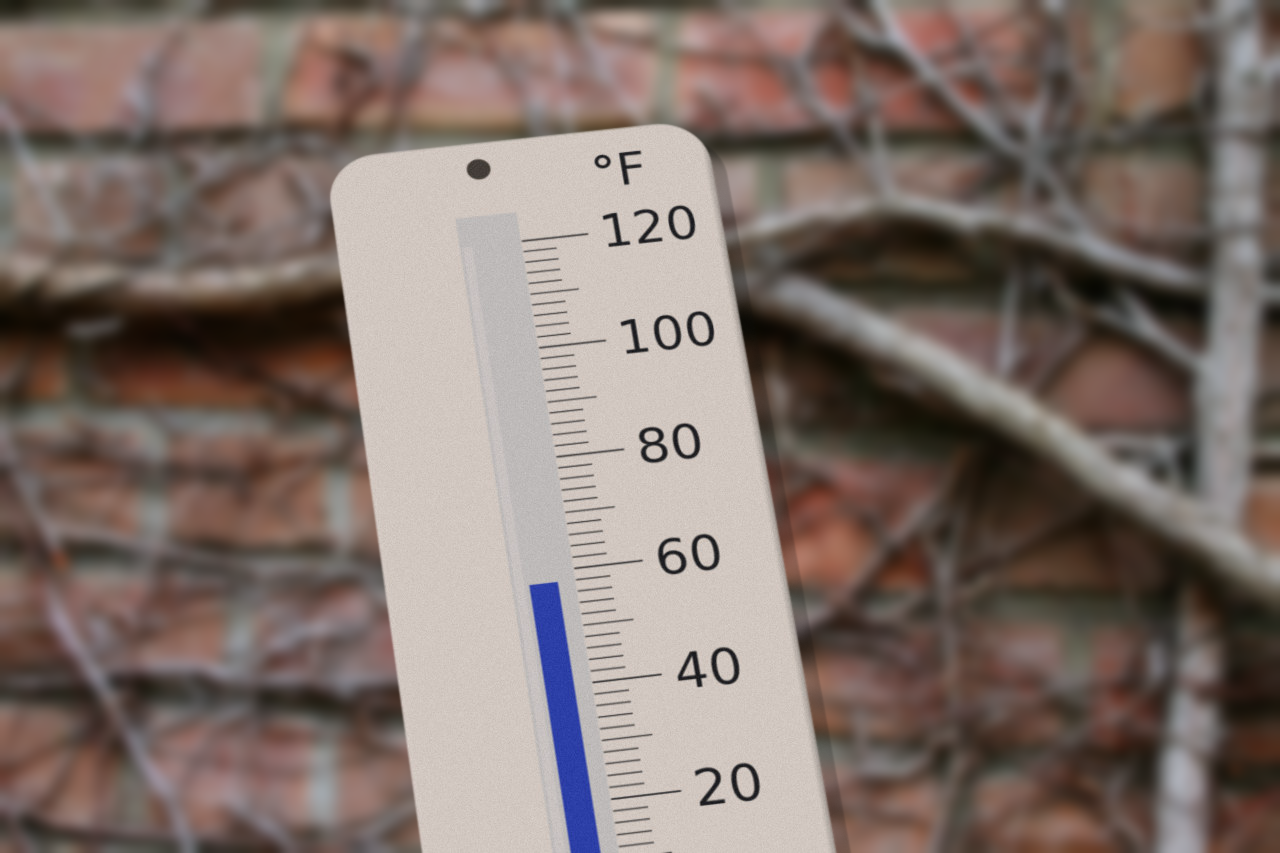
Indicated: 58°F
